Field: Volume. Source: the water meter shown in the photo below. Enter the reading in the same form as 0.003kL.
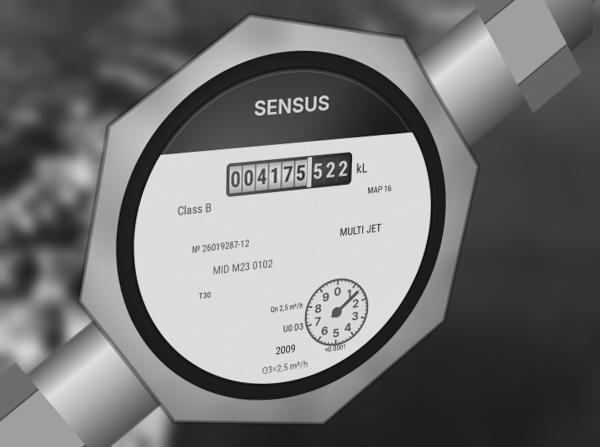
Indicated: 4175.5221kL
